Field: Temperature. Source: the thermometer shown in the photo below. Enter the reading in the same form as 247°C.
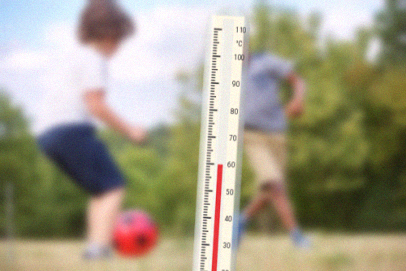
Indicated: 60°C
